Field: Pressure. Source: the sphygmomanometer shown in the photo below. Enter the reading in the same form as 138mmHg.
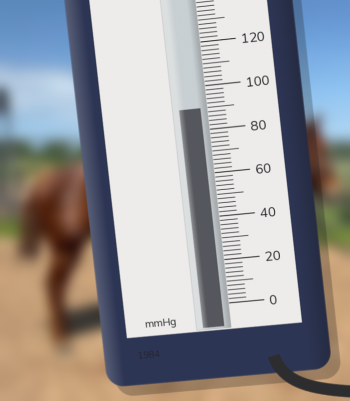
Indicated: 90mmHg
